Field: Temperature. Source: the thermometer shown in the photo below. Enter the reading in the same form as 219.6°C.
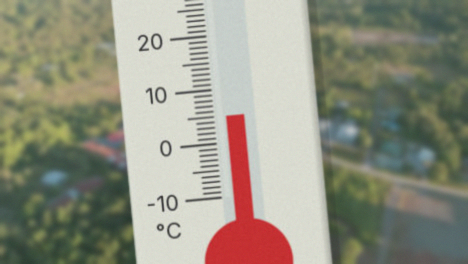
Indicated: 5°C
